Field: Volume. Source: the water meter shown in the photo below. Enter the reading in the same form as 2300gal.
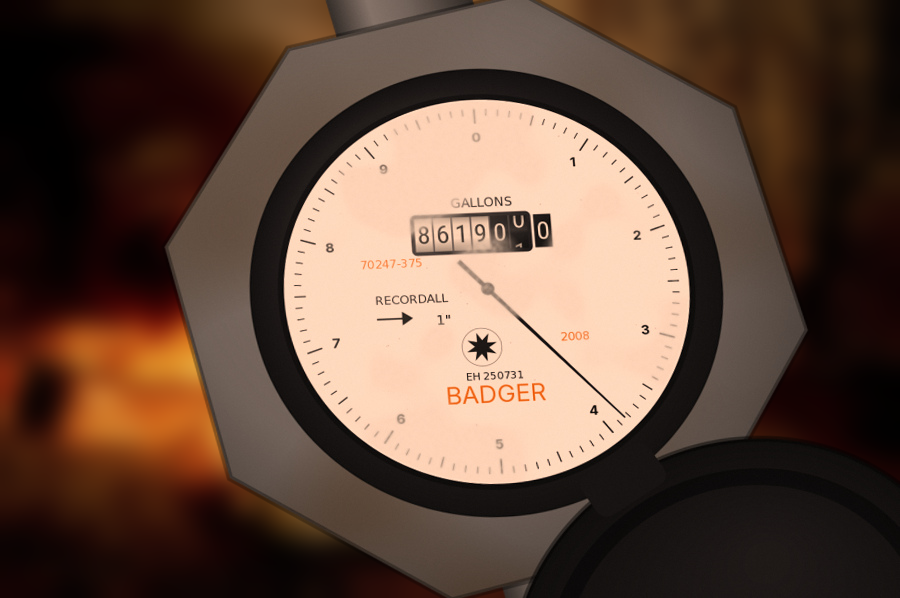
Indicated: 8619003.8gal
